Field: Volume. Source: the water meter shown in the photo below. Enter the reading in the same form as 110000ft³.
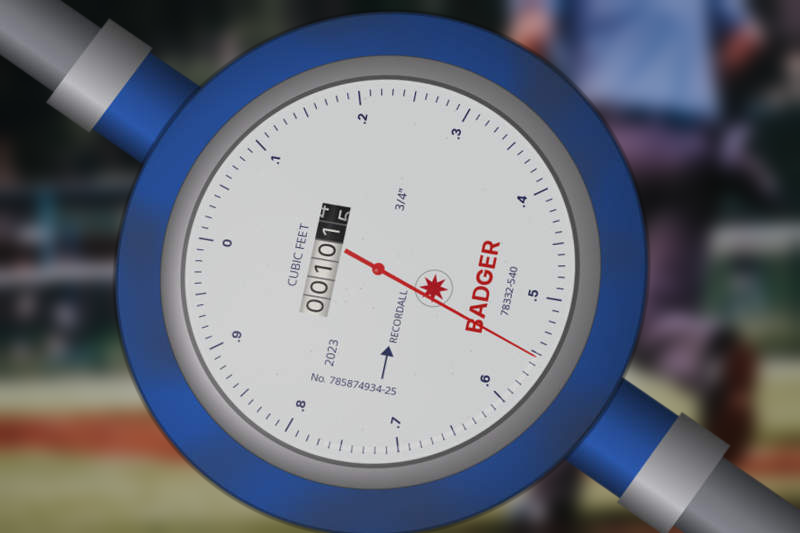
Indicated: 1014.55ft³
